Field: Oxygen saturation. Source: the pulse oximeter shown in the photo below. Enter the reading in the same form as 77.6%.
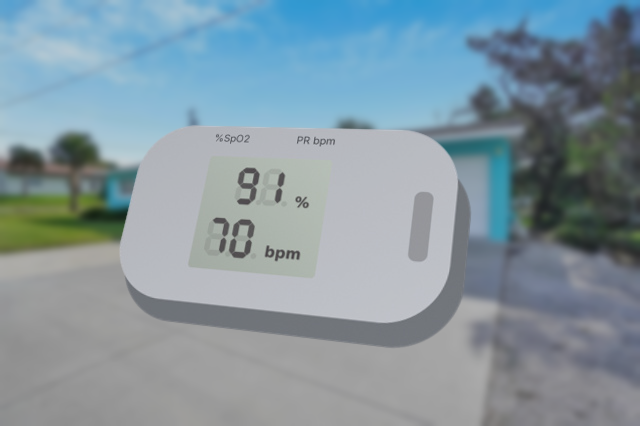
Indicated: 91%
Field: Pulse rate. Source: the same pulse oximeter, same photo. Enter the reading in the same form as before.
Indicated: 70bpm
